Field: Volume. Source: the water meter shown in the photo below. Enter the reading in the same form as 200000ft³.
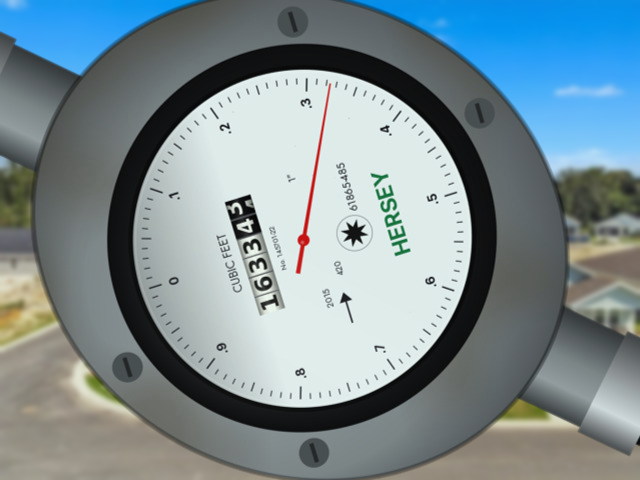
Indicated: 163343.32ft³
